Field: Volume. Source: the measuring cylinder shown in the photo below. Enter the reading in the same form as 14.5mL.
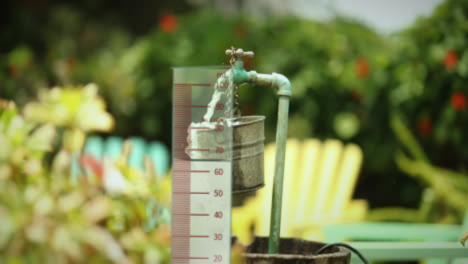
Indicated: 65mL
